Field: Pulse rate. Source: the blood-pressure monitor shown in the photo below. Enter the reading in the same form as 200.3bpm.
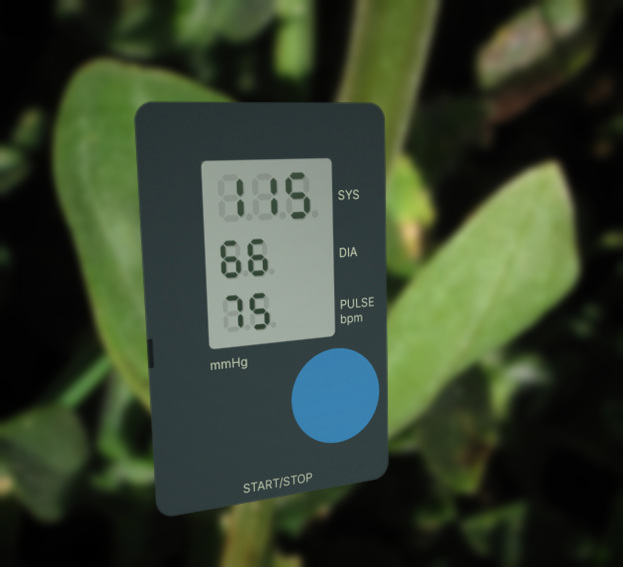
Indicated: 75bpm
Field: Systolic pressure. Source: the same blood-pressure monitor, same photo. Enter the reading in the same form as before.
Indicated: 115mmHg
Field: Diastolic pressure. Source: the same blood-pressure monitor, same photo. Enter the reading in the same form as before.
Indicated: 66mmHg
